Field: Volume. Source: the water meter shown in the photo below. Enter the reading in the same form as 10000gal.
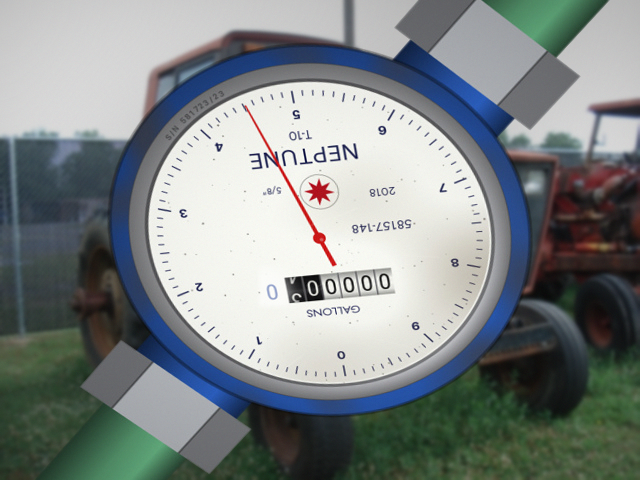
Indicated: 34.5gal
